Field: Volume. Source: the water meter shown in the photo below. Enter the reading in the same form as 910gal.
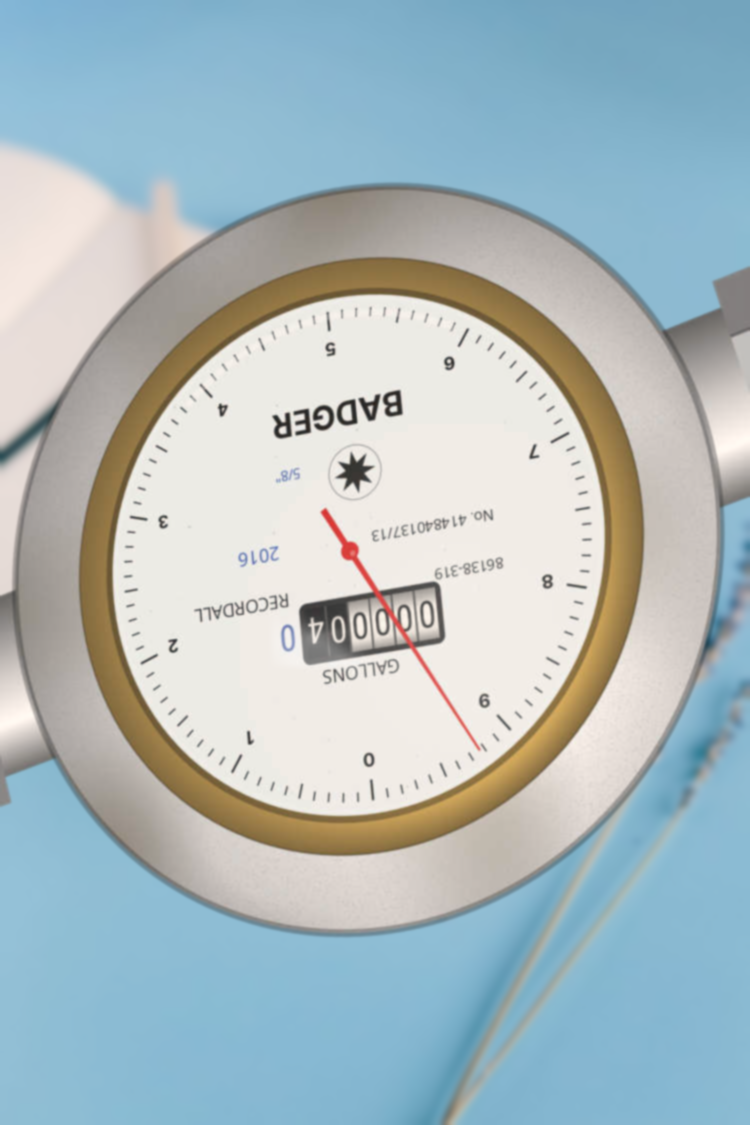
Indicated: 39.2gal
